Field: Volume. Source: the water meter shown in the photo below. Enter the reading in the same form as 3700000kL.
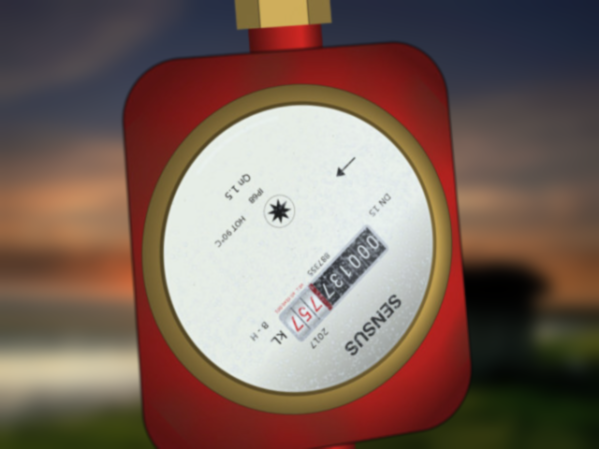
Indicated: 137.757kL
